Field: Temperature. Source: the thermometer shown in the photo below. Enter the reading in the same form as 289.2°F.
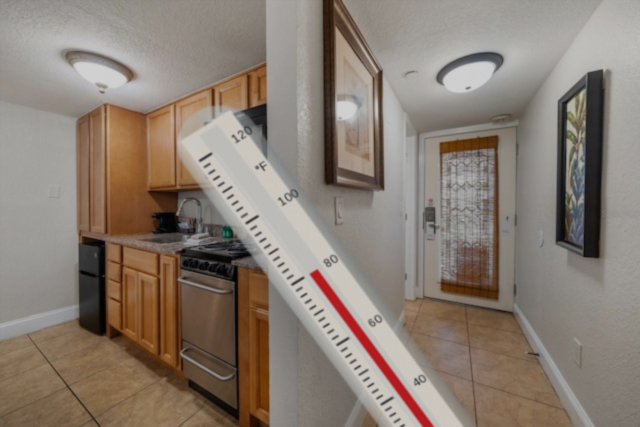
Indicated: 80°F
